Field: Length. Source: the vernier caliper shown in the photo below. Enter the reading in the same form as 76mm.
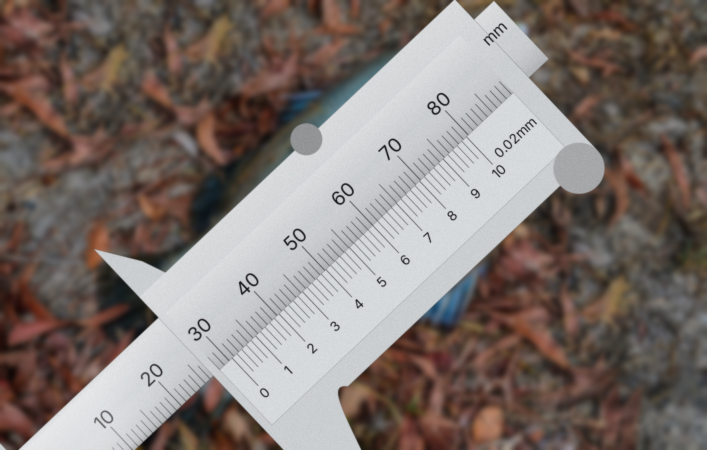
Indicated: 30.6mm
